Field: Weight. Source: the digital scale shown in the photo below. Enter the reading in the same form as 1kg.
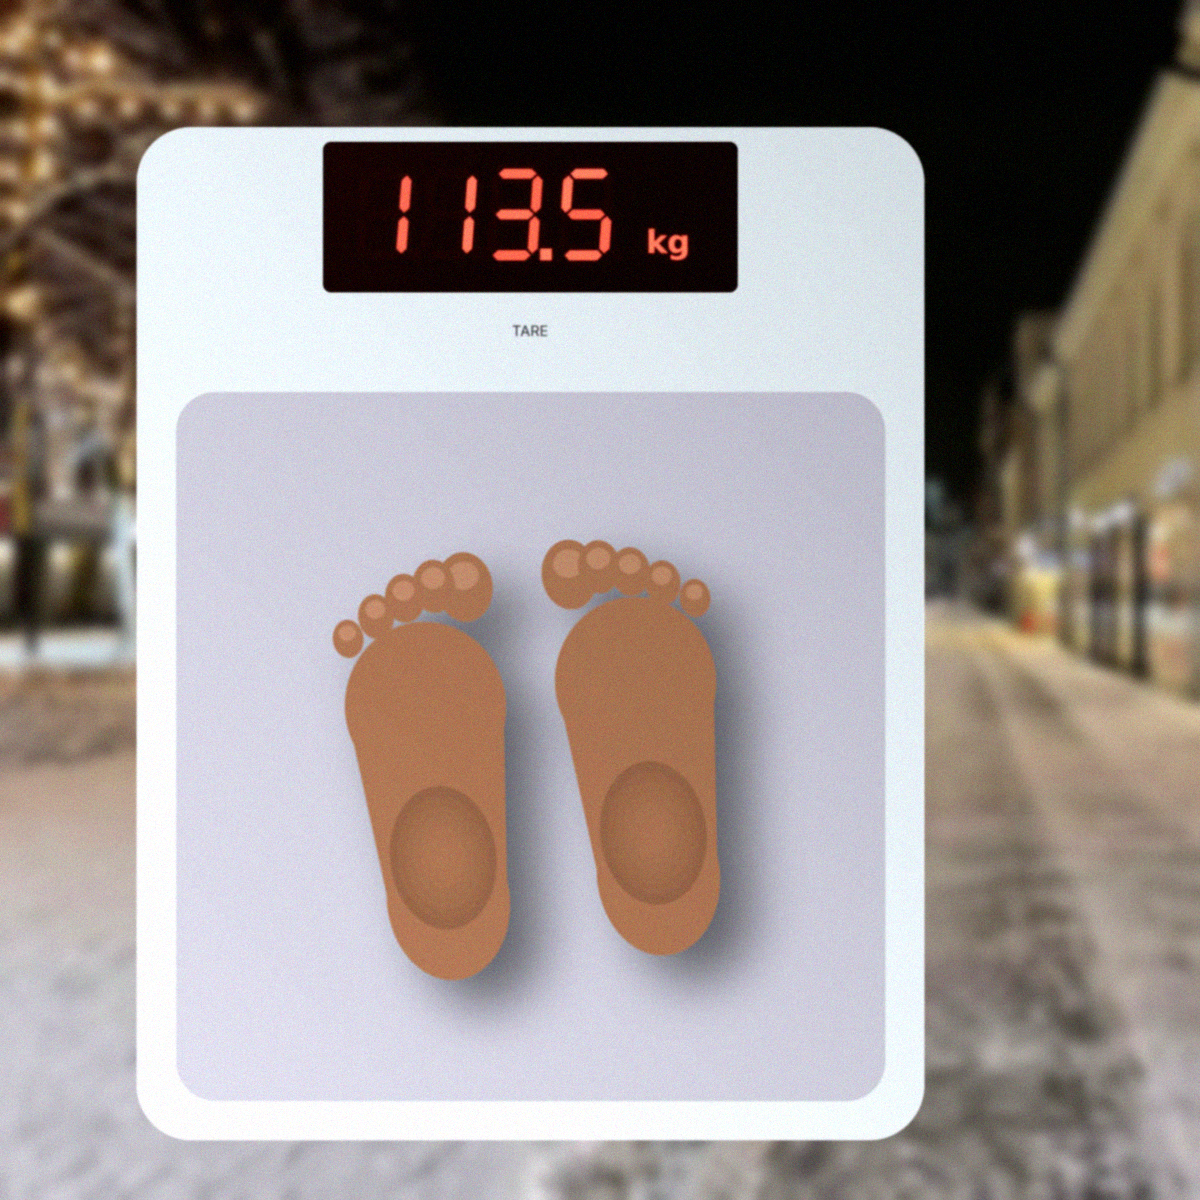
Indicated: 113.5kg
